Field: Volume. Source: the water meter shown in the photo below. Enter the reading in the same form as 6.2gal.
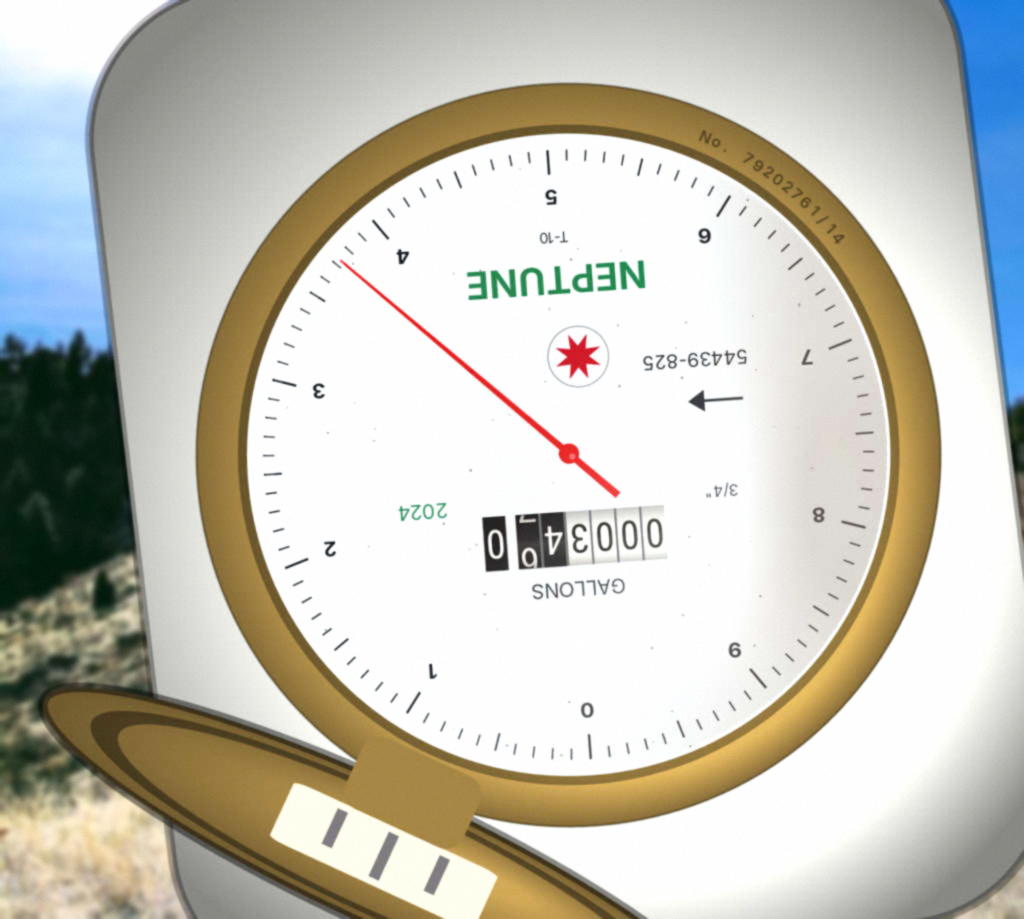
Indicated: 3463.7gal
